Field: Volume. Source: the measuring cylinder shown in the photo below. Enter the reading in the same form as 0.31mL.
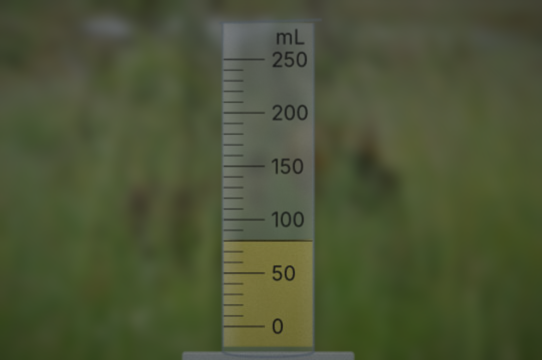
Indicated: 80mL
